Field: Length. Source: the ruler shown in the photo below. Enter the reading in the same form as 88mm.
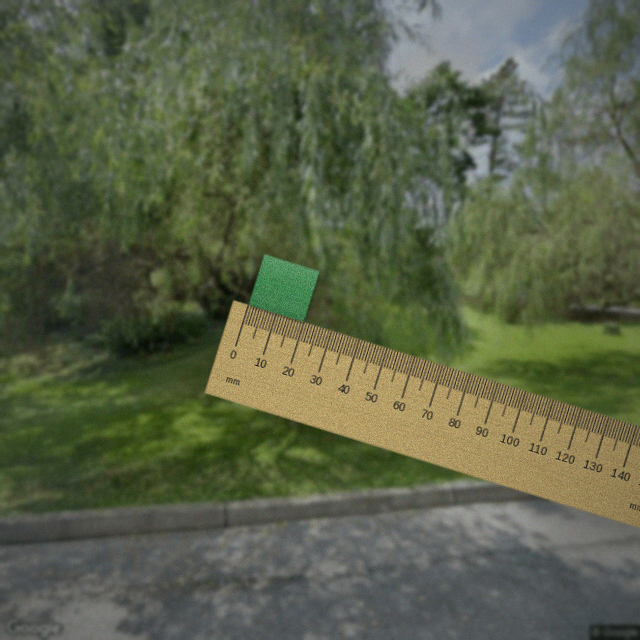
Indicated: 20mm
